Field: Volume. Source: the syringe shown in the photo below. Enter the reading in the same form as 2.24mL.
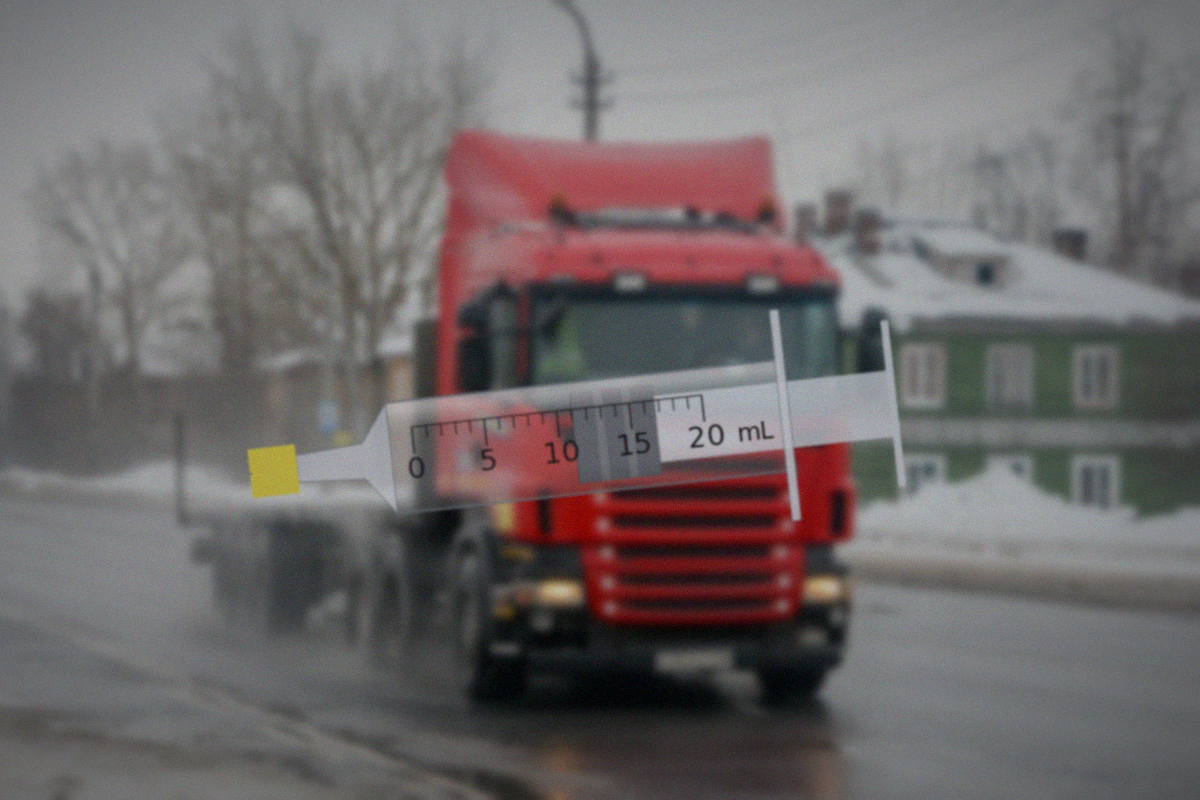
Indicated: 11mL
